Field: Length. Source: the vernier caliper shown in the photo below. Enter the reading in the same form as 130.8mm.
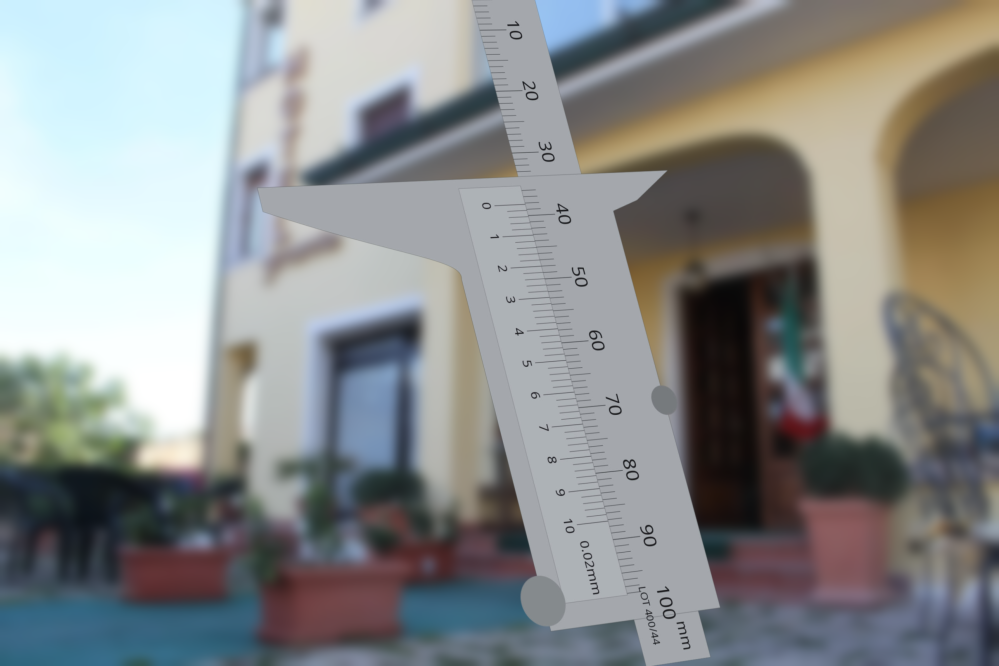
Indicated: 38.2mm
